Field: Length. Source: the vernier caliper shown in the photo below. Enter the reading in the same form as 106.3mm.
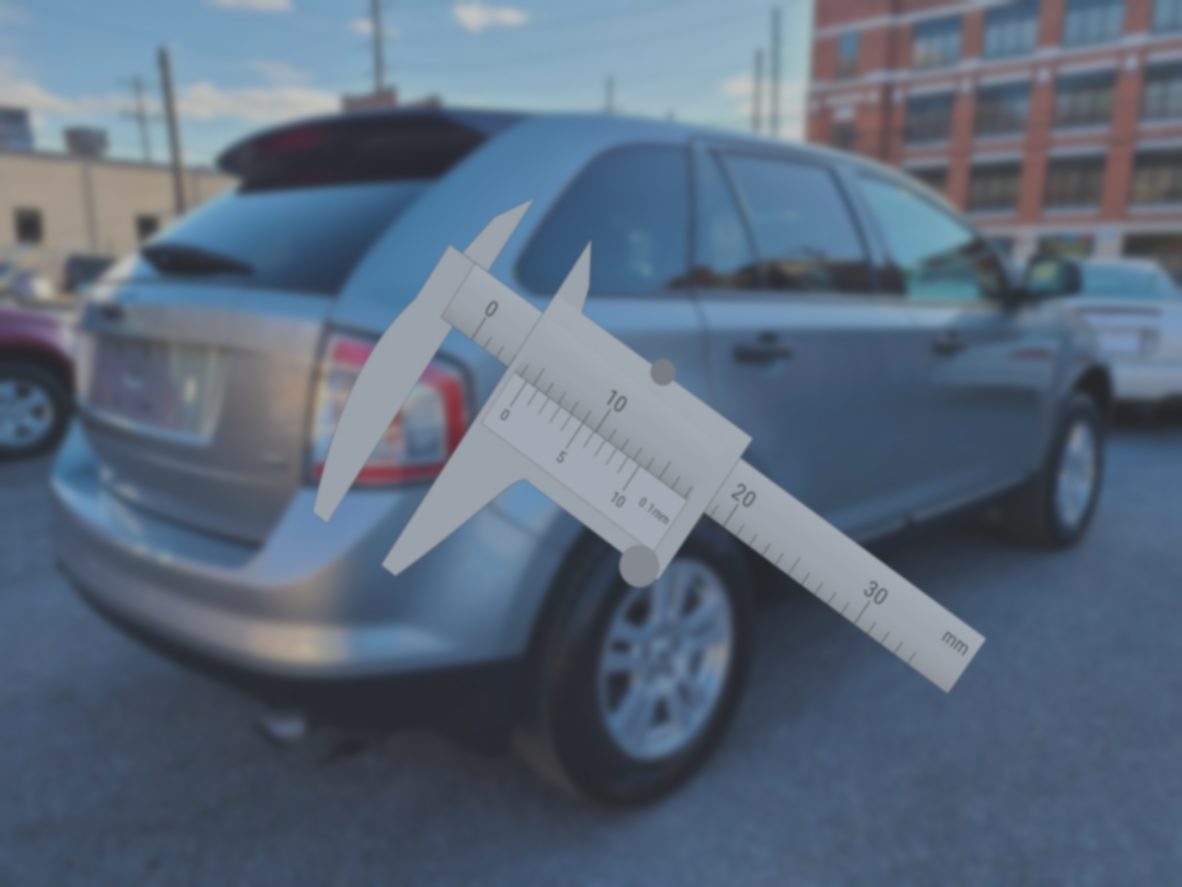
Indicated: 4.5mm
